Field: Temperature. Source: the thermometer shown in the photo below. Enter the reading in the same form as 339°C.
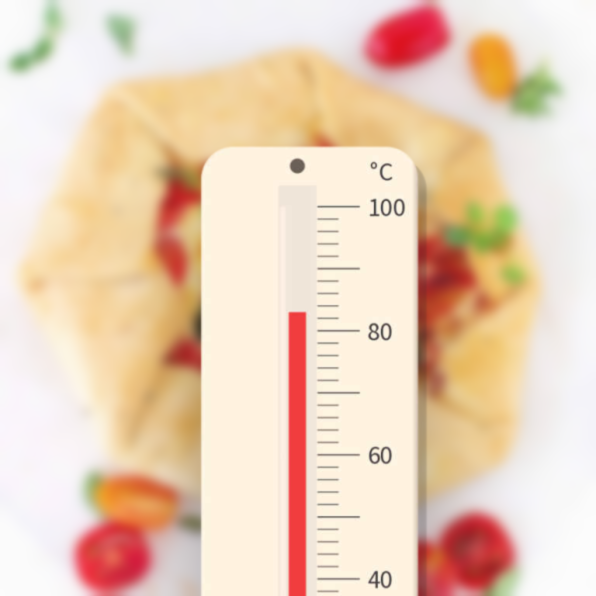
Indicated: 83°C
